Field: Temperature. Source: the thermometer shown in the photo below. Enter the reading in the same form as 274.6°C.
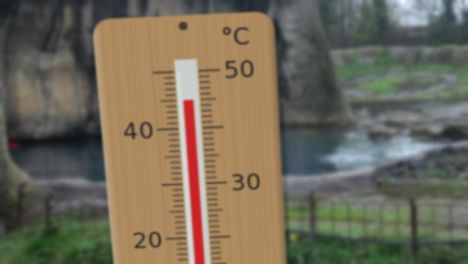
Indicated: 45°C
